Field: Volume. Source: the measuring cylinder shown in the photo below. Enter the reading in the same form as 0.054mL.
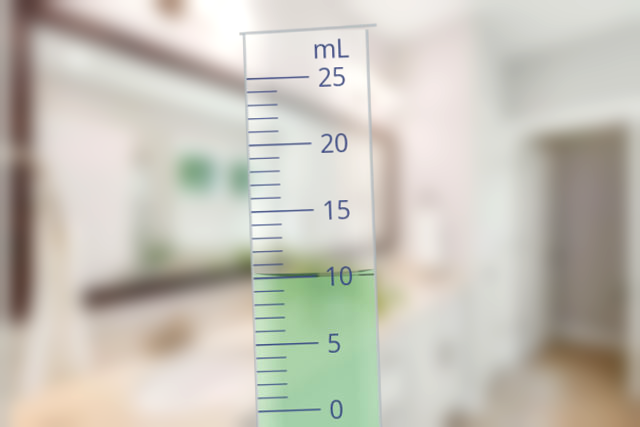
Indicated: 10mL
